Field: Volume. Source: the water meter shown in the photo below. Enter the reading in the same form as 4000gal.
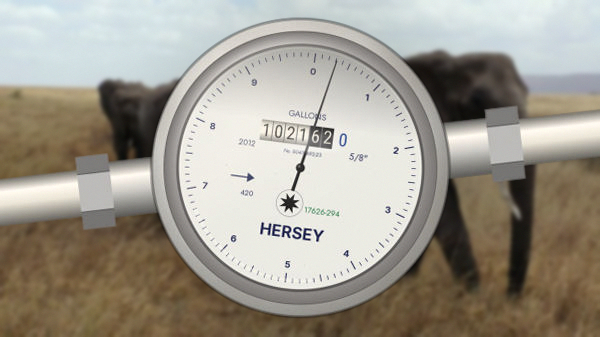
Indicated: 1021620.3gal
